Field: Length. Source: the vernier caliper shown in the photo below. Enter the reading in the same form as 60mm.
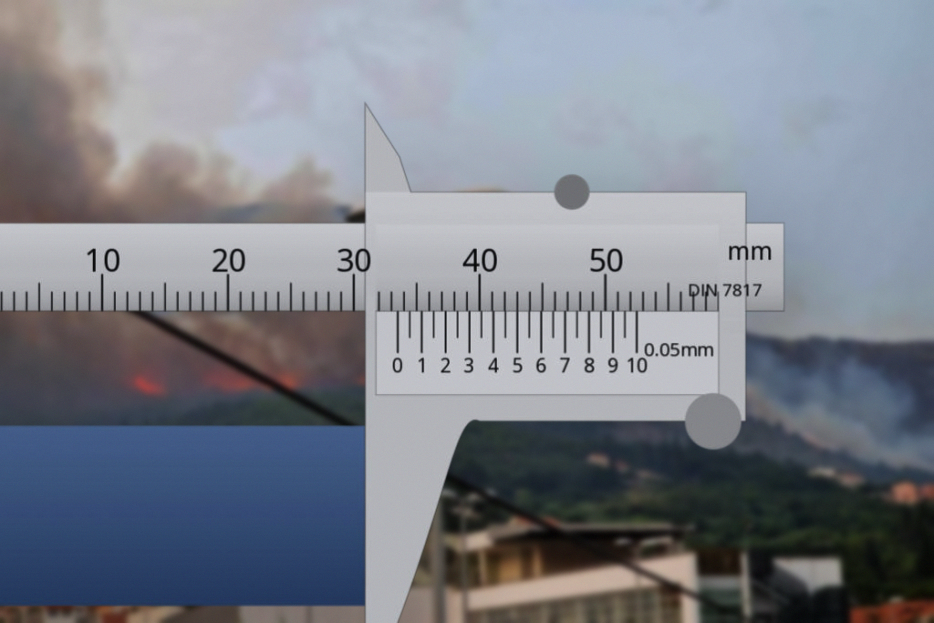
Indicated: 33.5mm
